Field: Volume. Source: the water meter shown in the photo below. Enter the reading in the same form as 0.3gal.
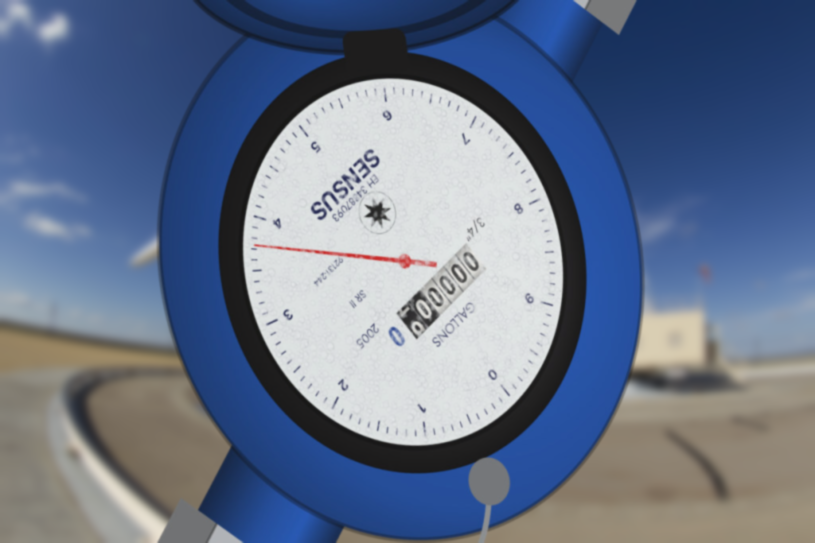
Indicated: 63.7gal
